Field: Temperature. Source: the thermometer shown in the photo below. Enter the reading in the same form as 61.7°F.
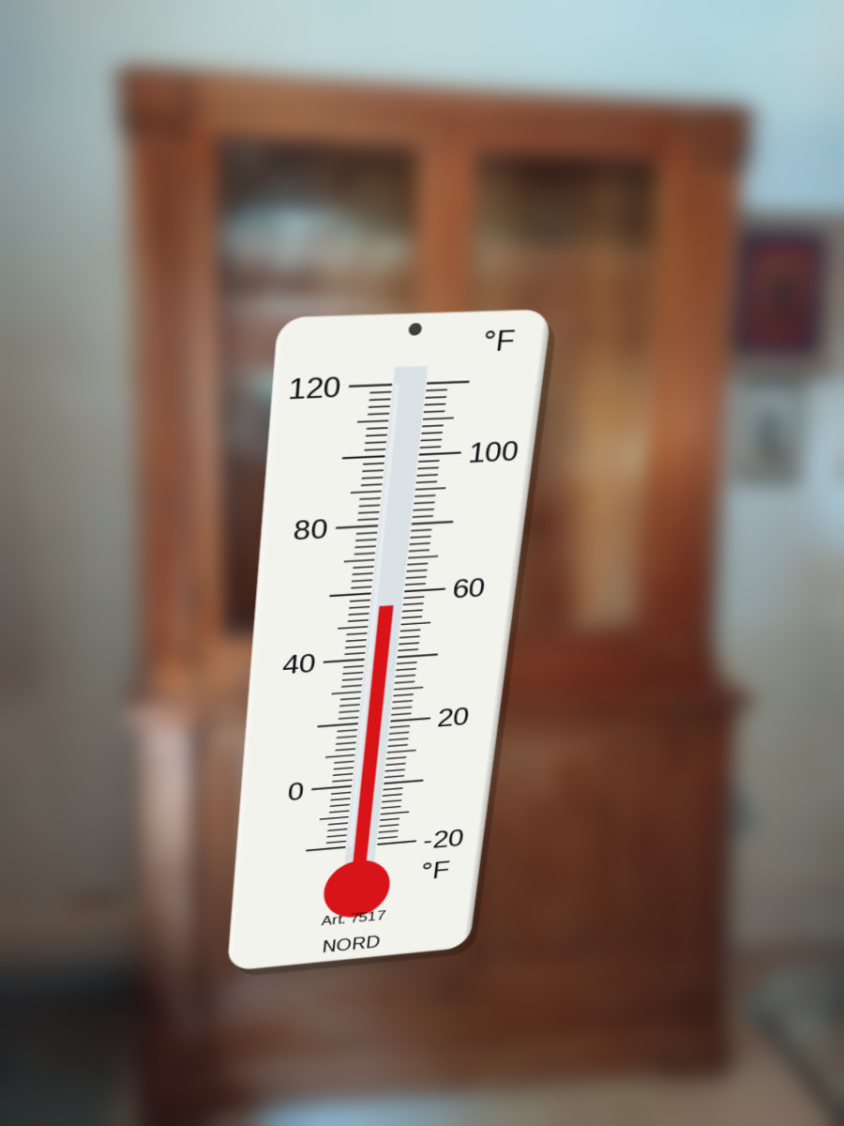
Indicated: 56°F
